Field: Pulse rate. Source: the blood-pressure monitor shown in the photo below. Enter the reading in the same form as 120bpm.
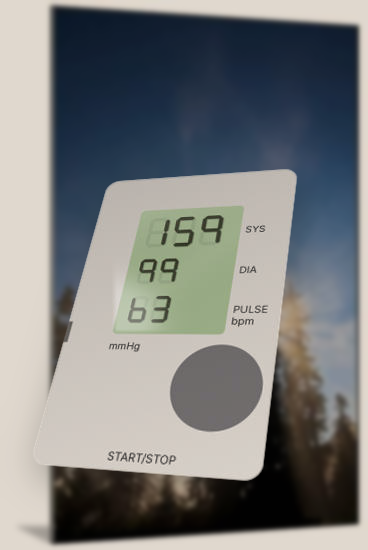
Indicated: 63bpm
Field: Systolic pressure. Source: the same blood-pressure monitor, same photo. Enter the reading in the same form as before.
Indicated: 159mmHg
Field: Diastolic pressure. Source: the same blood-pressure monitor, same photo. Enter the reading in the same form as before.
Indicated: 99mmHg
